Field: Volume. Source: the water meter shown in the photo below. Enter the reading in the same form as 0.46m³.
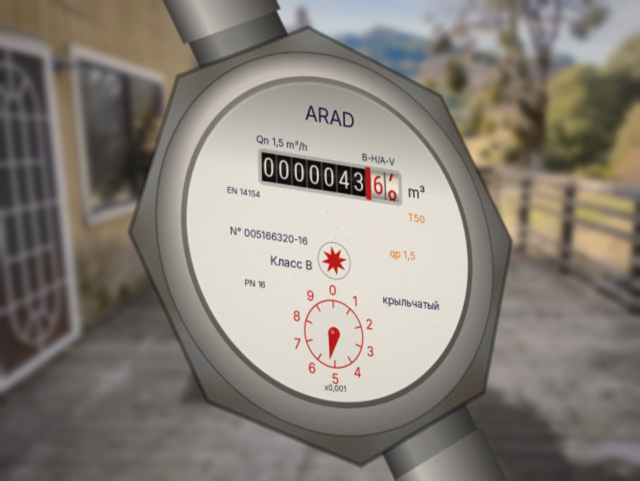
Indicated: 43.675m³
